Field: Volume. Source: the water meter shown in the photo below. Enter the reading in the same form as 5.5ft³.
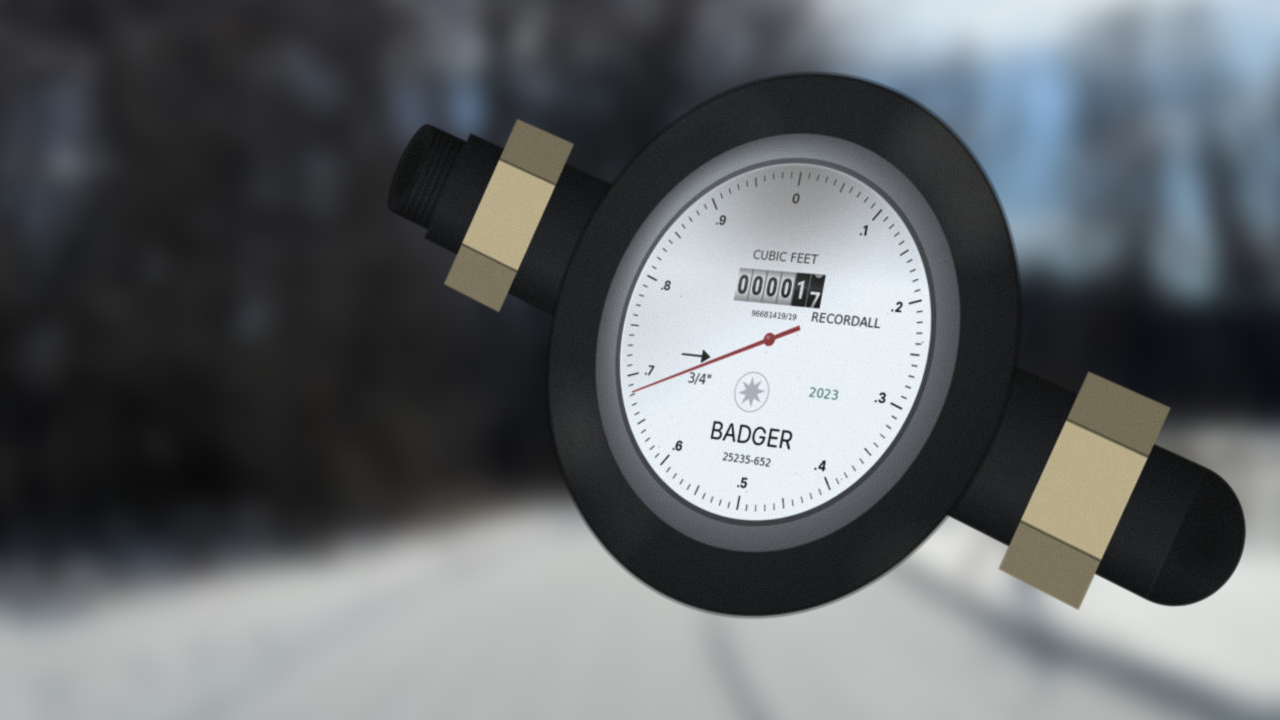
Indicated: 16.68ft³
